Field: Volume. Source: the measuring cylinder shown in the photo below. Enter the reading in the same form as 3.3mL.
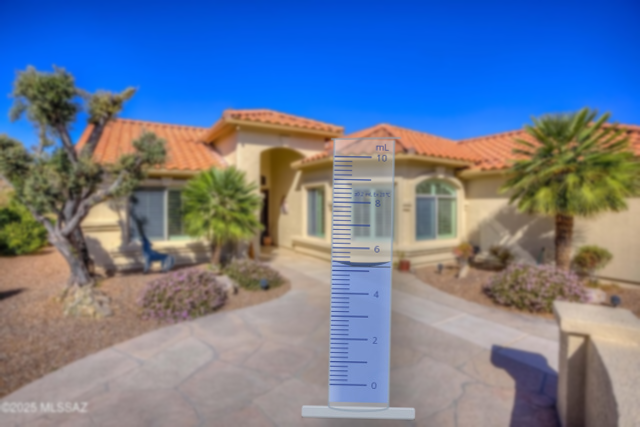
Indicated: 5.2mL
